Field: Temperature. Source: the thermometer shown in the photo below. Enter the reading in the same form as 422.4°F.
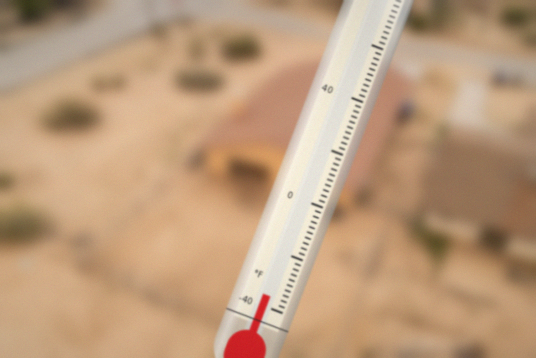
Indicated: -36°F
